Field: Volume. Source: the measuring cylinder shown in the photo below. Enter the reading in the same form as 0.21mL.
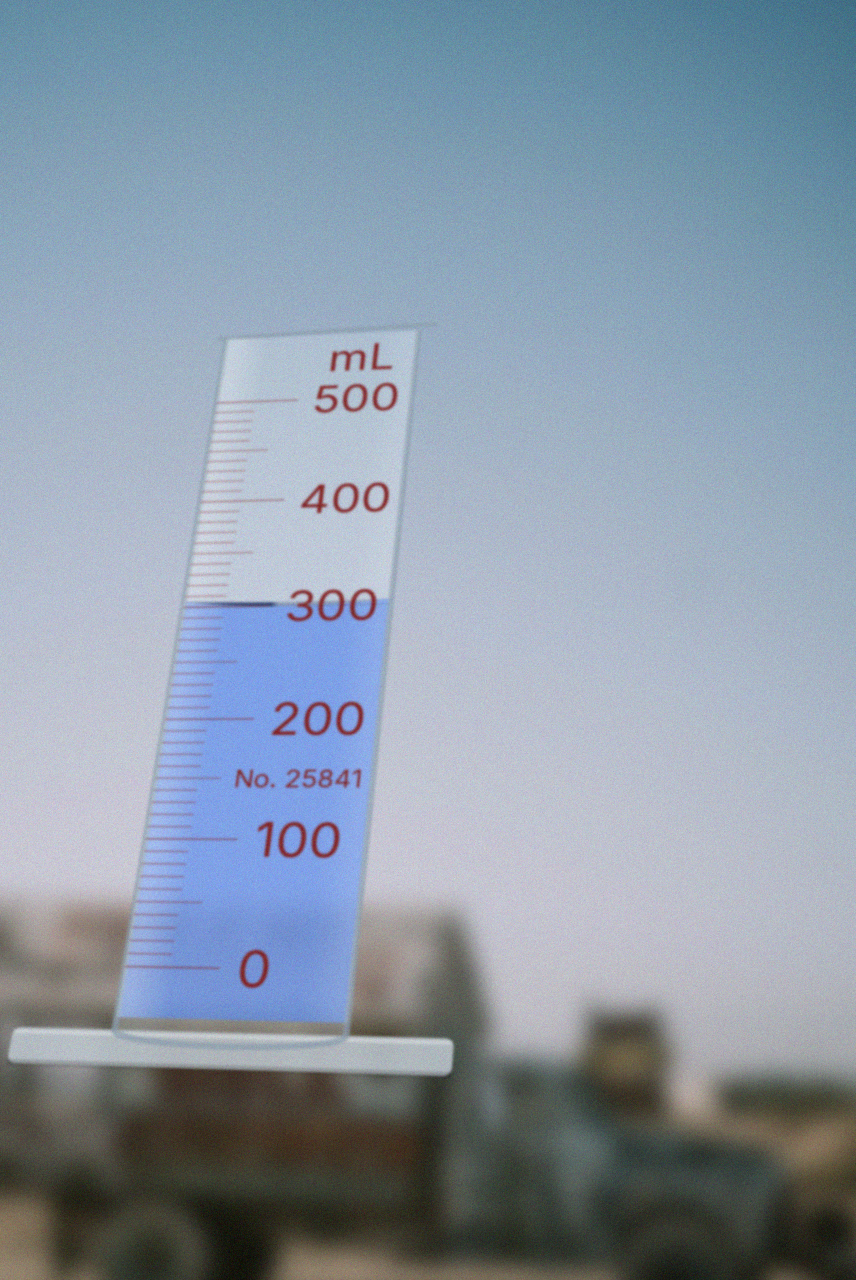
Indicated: 300mL
